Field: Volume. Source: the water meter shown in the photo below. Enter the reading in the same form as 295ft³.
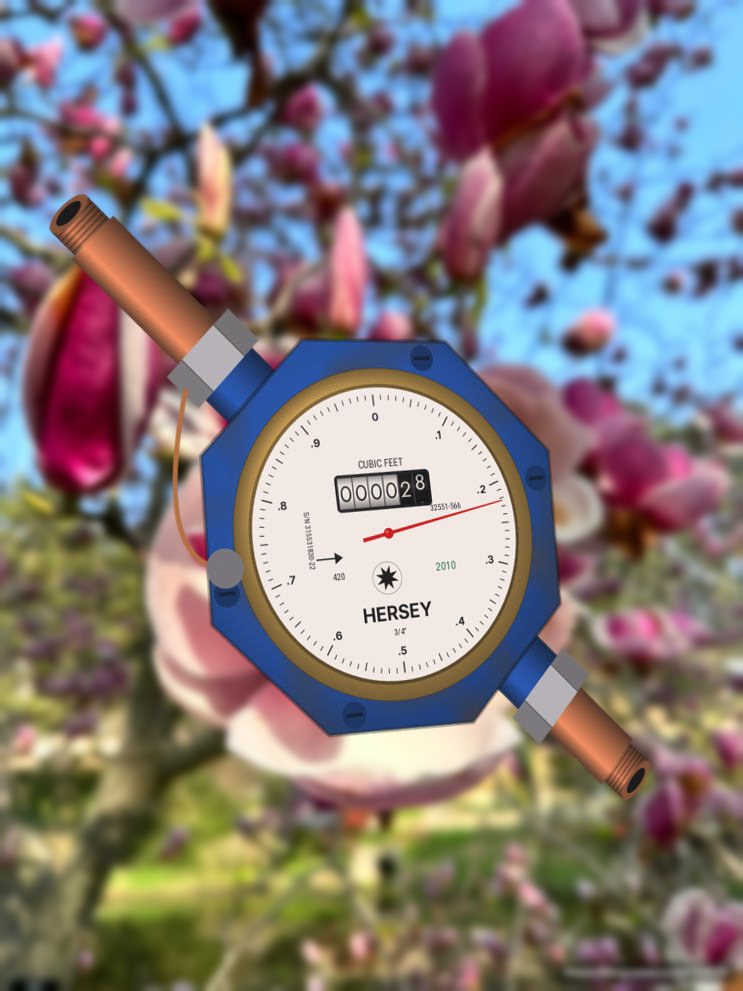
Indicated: 28.22ft³
